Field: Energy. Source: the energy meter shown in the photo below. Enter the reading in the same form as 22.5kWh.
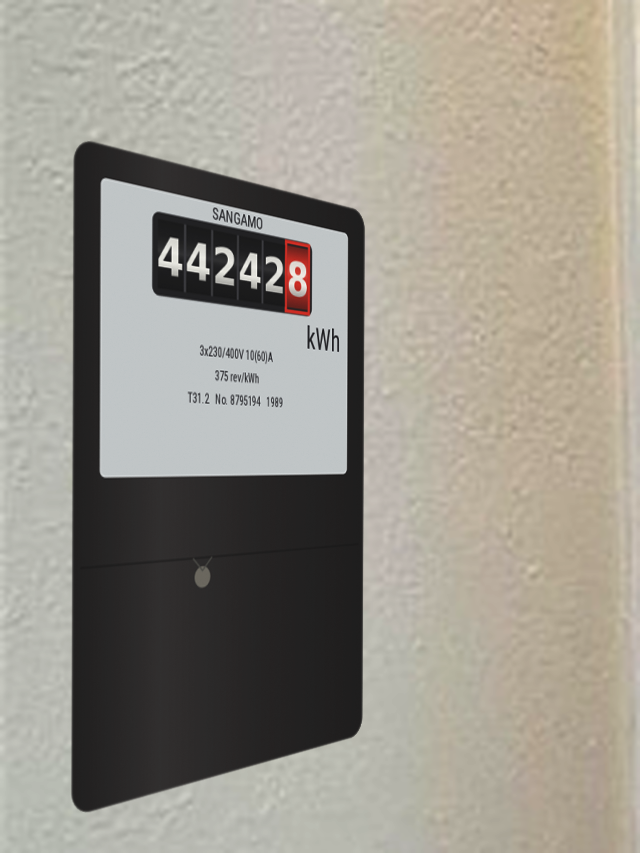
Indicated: 44242.8kWh
